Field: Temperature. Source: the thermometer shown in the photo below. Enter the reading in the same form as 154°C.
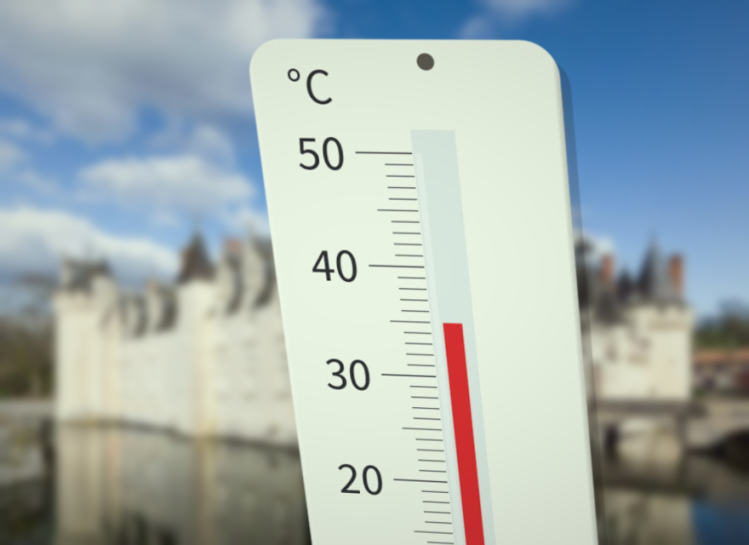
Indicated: 35°C
